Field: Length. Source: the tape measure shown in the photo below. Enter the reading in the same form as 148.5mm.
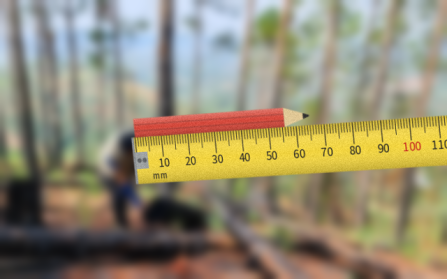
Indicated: 65mm
